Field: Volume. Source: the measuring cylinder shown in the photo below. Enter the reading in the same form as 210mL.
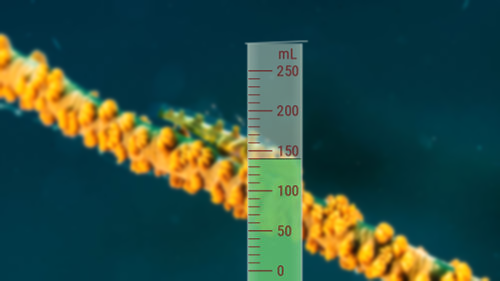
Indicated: 140mL
